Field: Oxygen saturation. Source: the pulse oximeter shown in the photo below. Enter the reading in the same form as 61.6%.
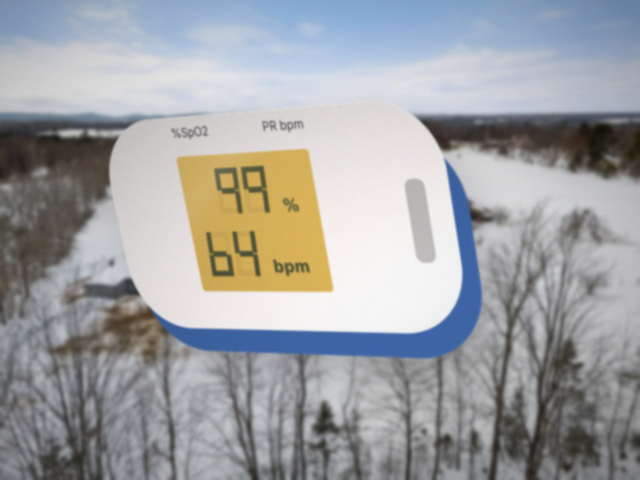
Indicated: 99%
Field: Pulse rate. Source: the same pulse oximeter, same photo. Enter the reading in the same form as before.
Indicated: 64bpm
